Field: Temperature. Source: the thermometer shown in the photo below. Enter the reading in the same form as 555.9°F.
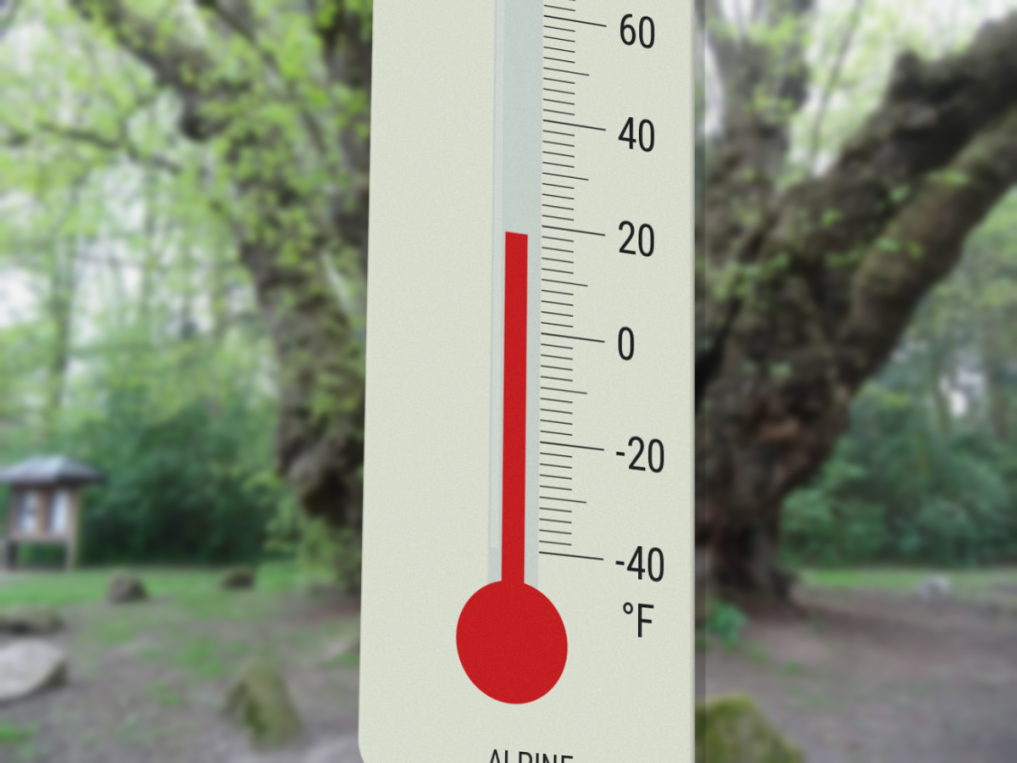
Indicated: 18°F
